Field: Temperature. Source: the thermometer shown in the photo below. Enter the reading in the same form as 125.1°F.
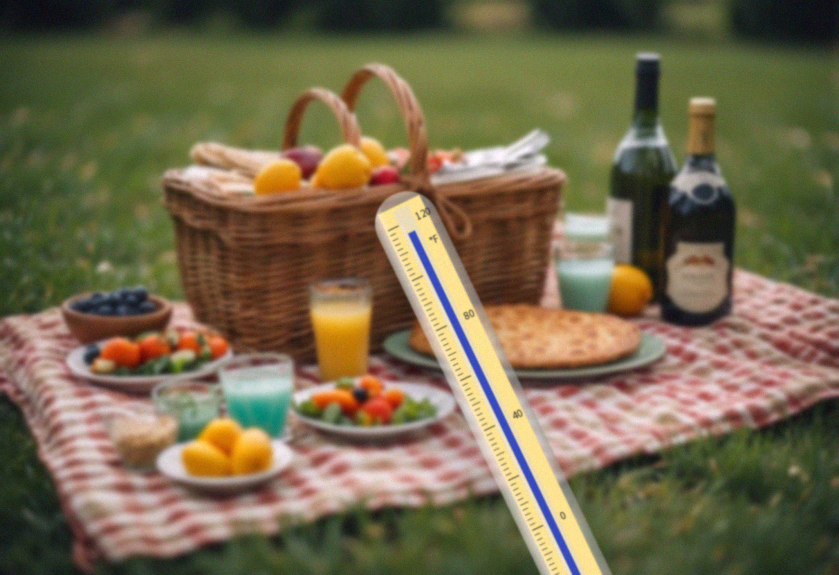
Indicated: 116°F
